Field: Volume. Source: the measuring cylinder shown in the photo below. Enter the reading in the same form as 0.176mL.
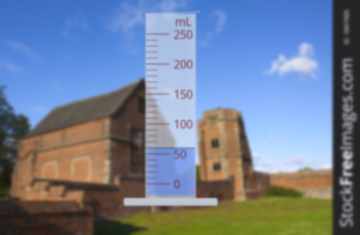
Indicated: 60mL
